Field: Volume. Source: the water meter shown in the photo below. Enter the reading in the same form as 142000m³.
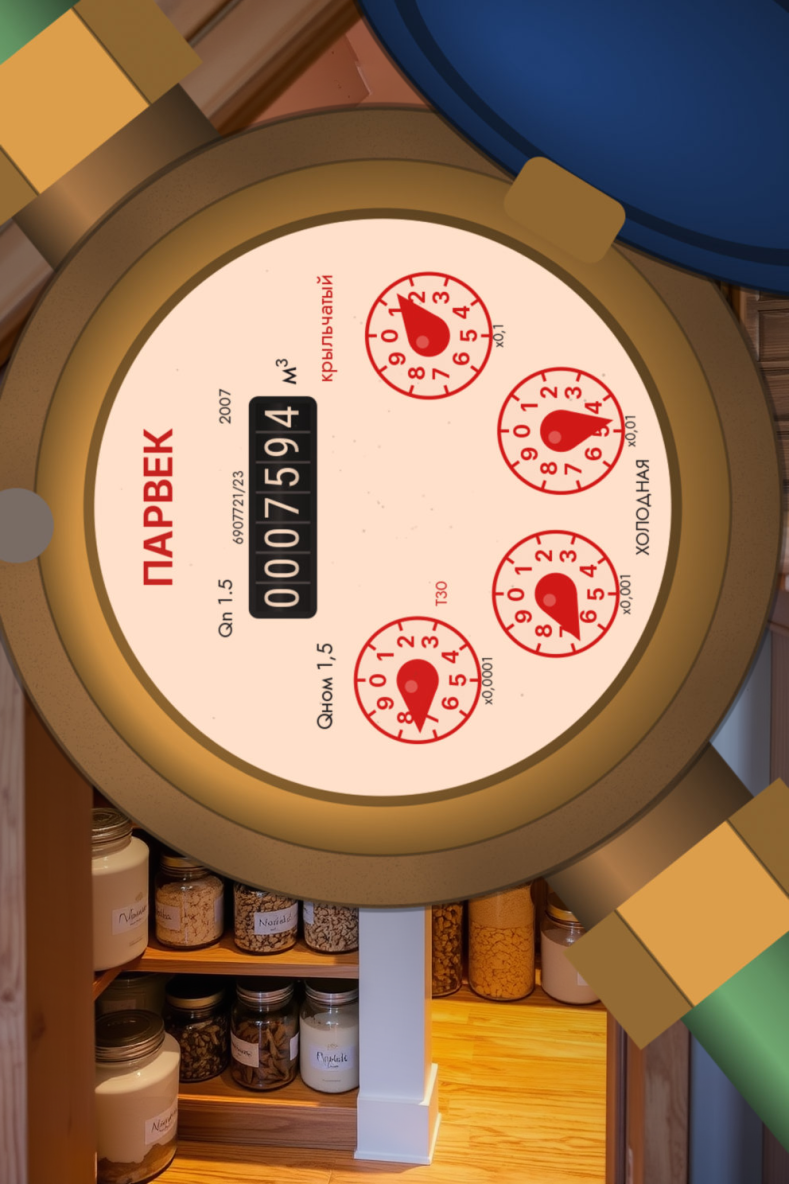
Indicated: 7594.1467m³
